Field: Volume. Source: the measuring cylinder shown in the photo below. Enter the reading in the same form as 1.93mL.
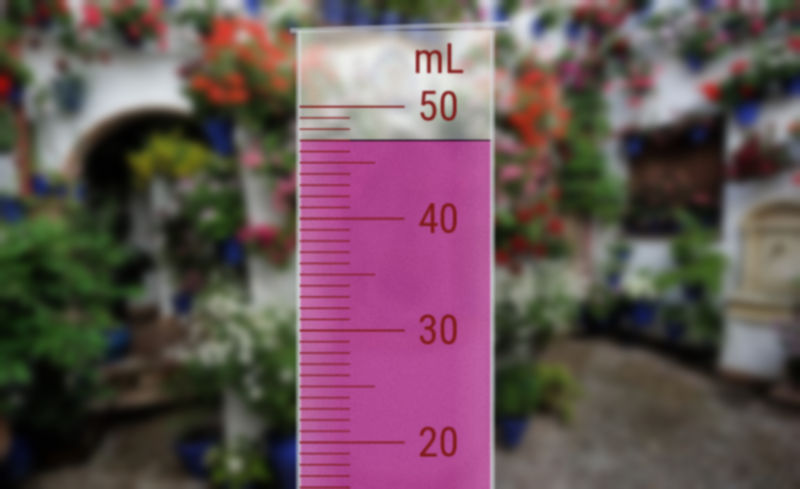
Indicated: 47mL
